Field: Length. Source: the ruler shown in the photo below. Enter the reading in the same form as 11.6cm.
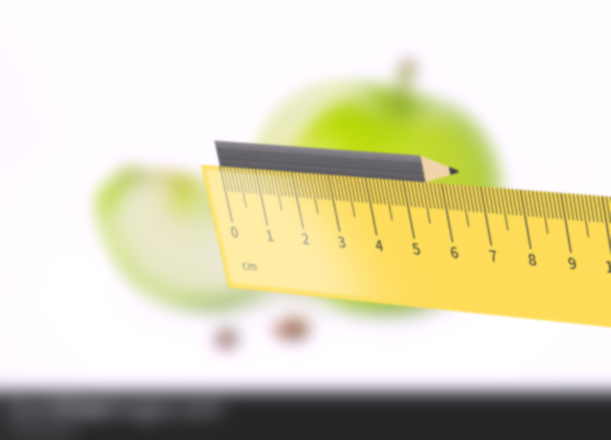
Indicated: 6.5cm
